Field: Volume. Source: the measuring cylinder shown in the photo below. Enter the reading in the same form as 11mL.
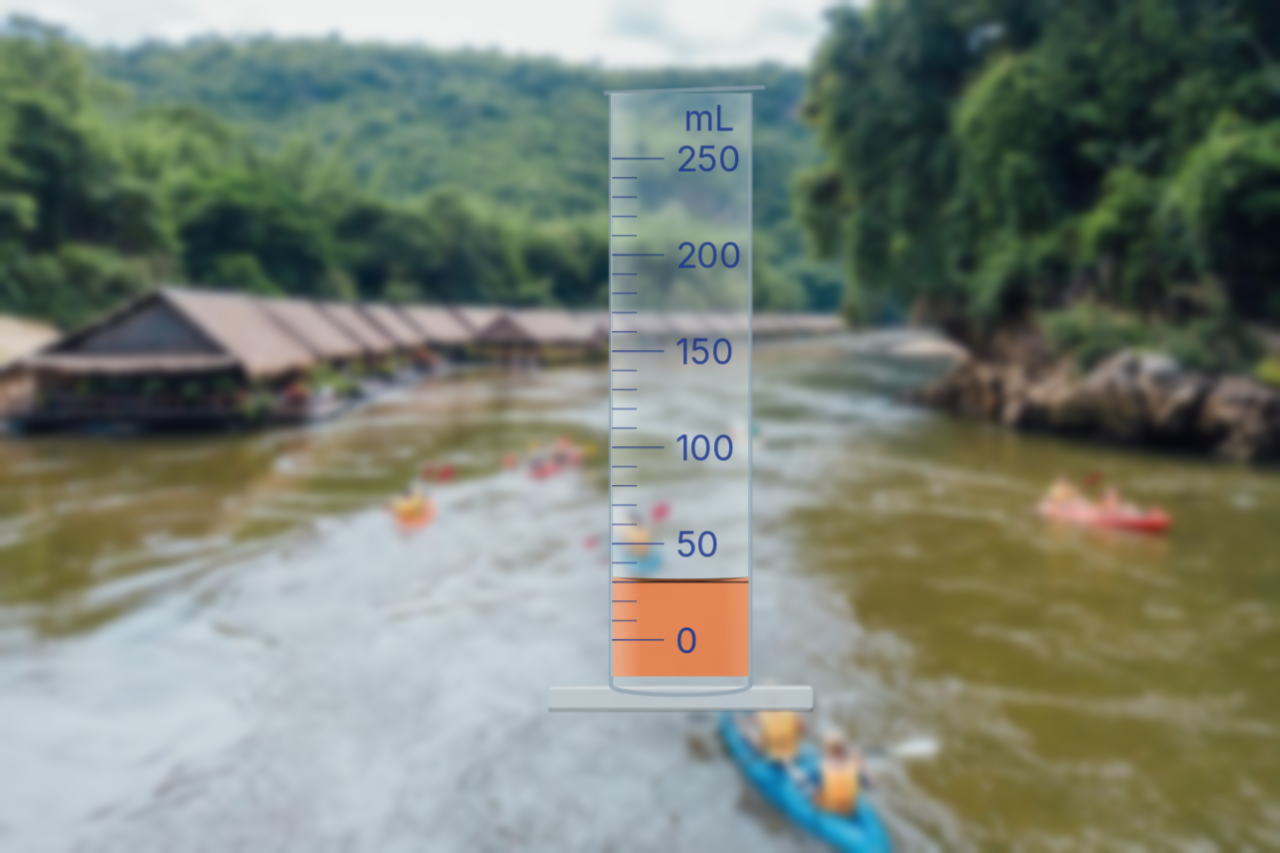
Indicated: 30mL
